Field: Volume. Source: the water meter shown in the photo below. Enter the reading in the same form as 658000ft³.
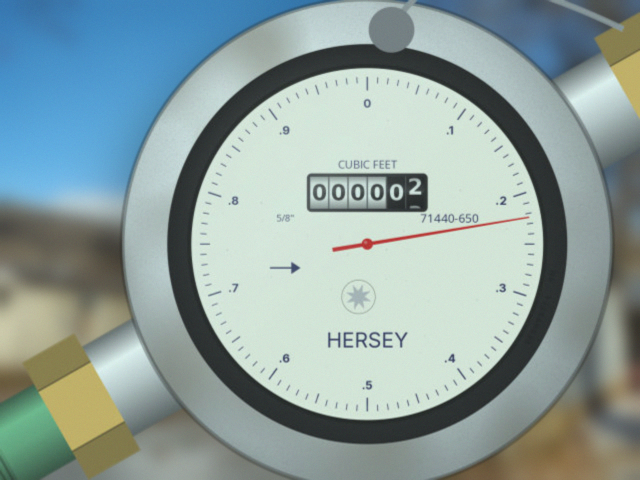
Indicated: 2.22ft³
